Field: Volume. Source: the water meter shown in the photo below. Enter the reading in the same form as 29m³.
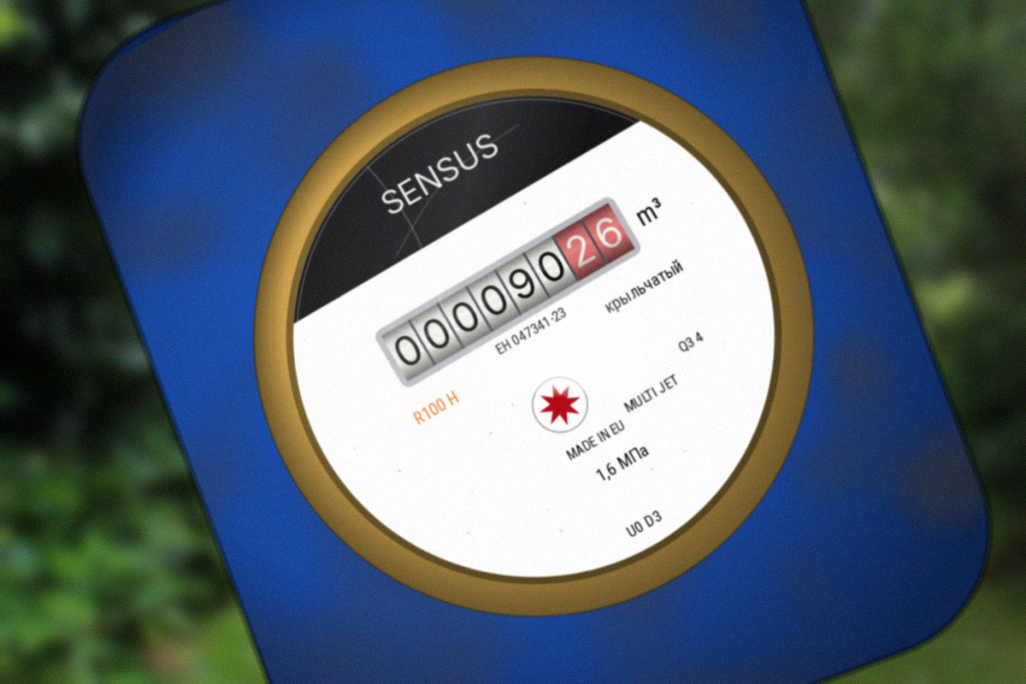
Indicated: 90.26m³
